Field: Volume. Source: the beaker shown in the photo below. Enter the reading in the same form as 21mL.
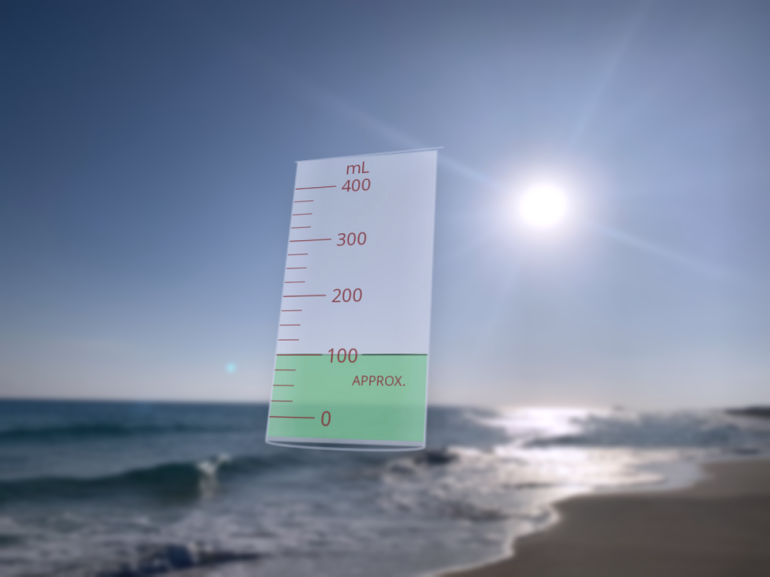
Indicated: 100mL
